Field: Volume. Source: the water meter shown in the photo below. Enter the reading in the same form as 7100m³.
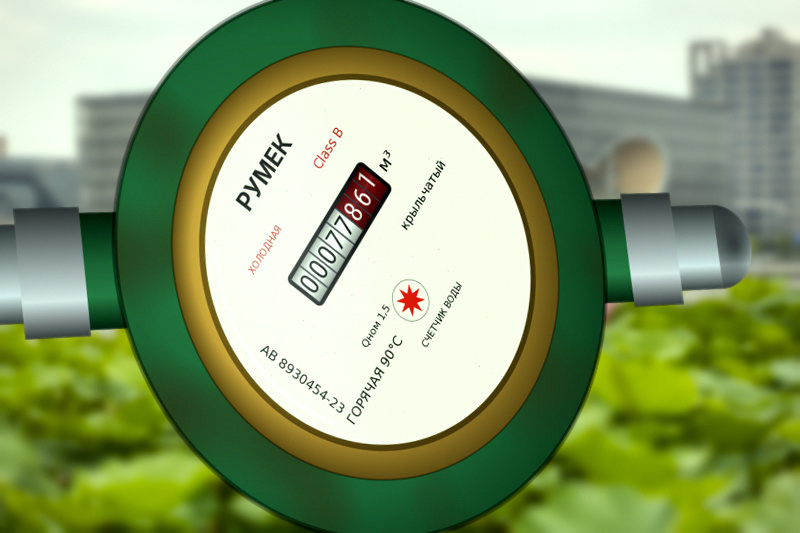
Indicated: 77.861m³
